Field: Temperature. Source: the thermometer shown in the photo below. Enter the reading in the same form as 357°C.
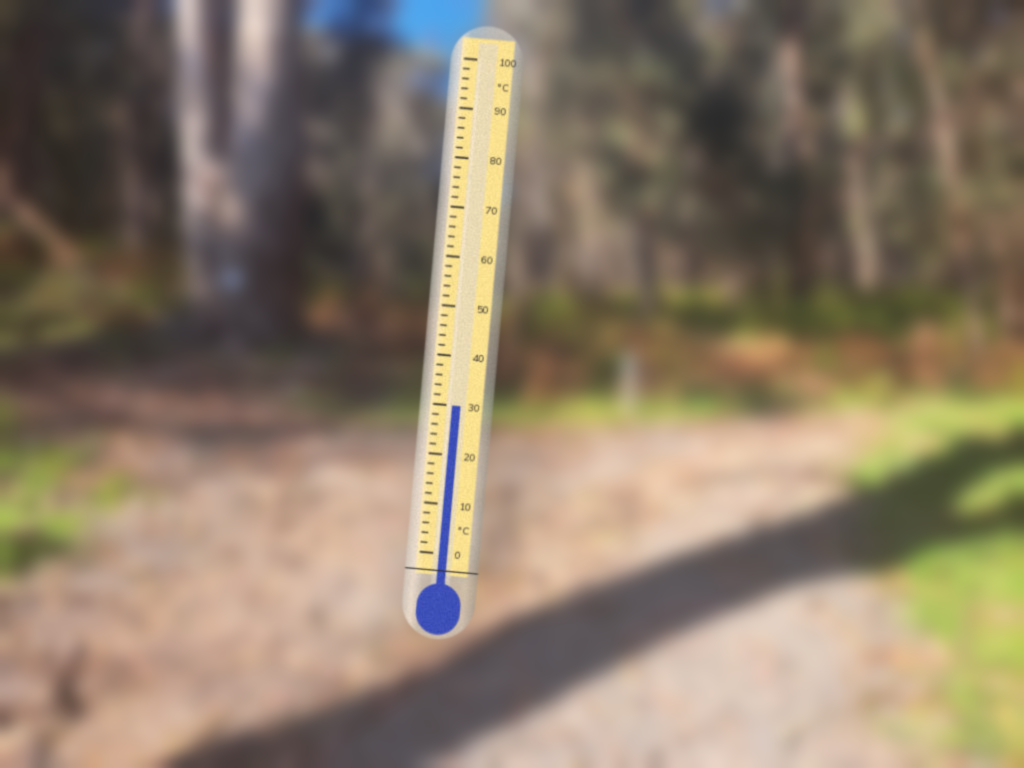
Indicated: 30°C
